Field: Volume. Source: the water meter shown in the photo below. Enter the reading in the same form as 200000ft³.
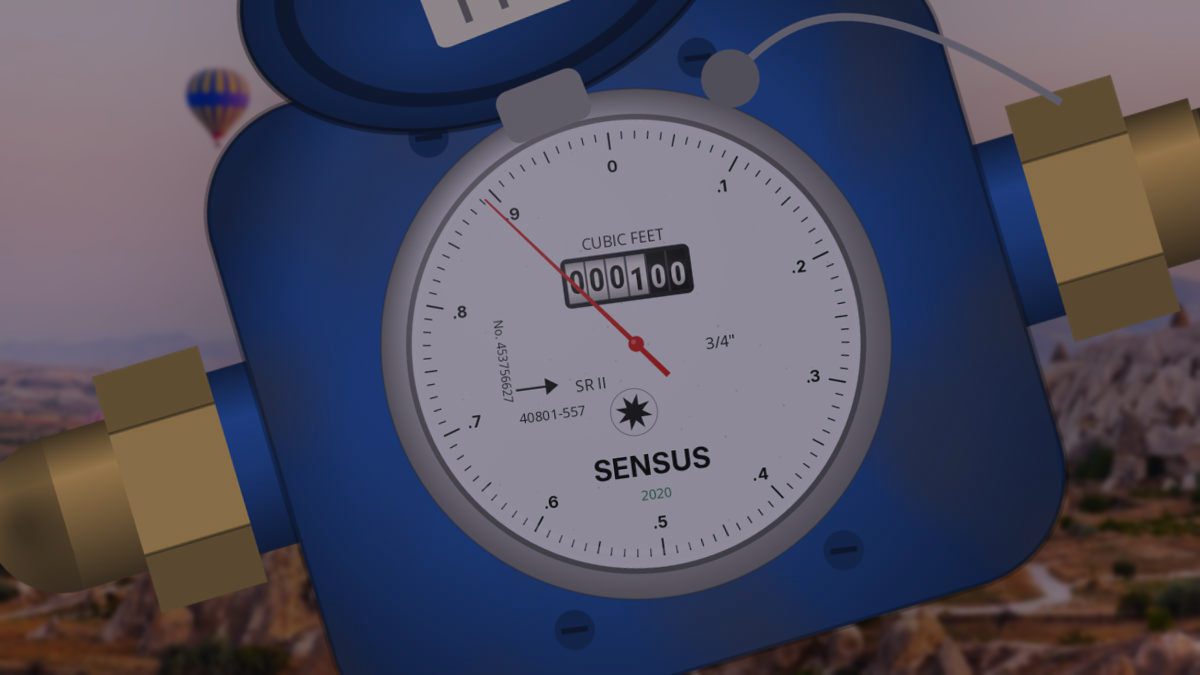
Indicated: 99.89ft³
